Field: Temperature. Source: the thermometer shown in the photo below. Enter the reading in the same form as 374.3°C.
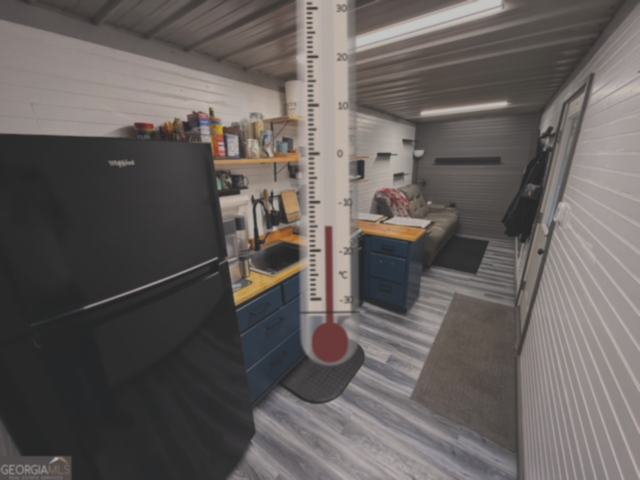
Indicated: -15°C
